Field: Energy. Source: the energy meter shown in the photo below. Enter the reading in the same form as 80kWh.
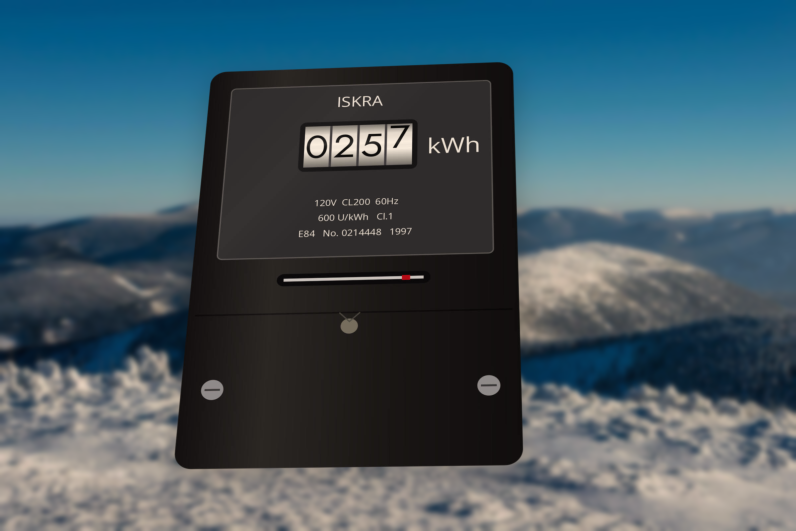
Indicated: 257kWh
